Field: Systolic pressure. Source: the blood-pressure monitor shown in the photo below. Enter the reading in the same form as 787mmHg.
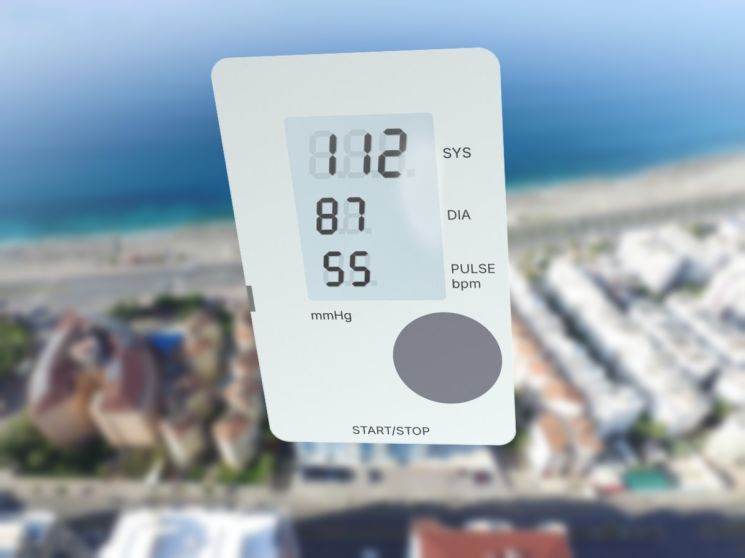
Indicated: 112mmHg
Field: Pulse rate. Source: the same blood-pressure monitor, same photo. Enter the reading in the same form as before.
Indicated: 55bpm
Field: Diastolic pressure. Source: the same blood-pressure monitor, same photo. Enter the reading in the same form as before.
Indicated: 87mmHg
